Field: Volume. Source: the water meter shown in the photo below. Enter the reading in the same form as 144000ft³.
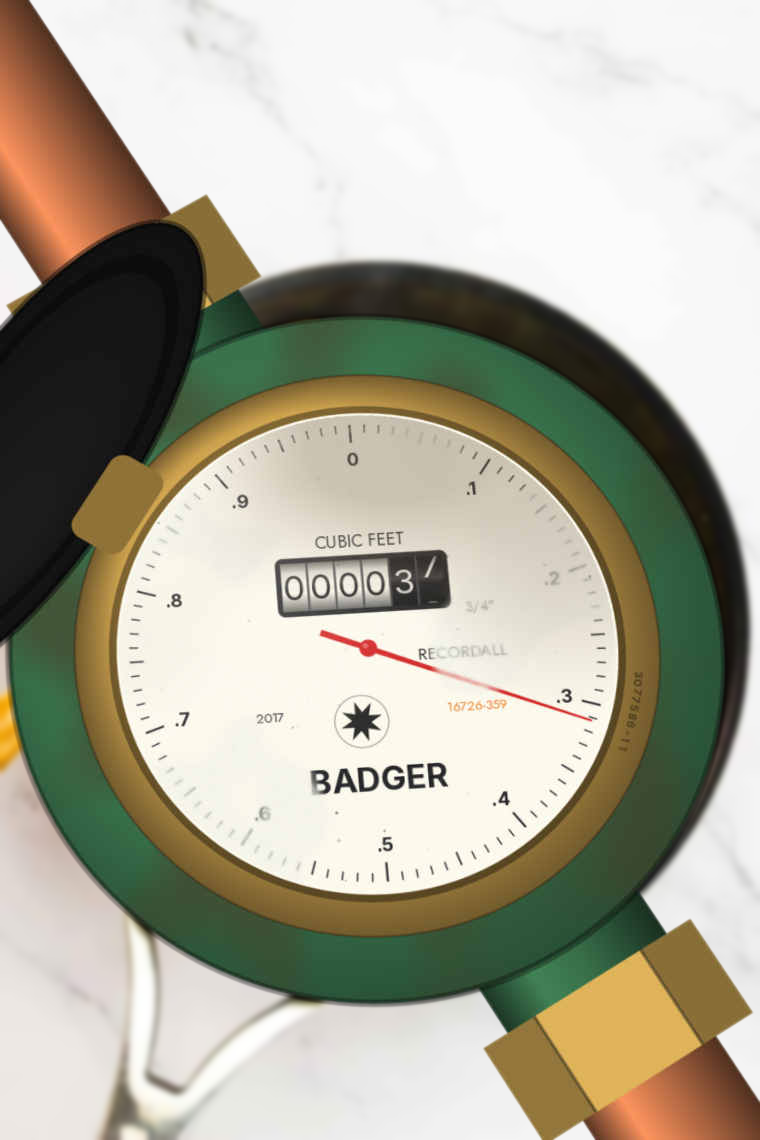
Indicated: 37.31ft³
